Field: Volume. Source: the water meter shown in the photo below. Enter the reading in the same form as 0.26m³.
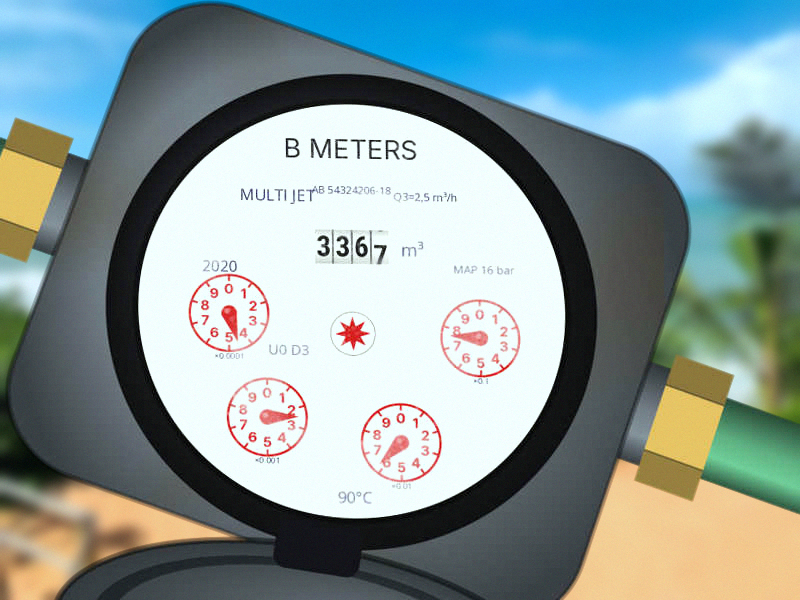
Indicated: 3366.7624m³
